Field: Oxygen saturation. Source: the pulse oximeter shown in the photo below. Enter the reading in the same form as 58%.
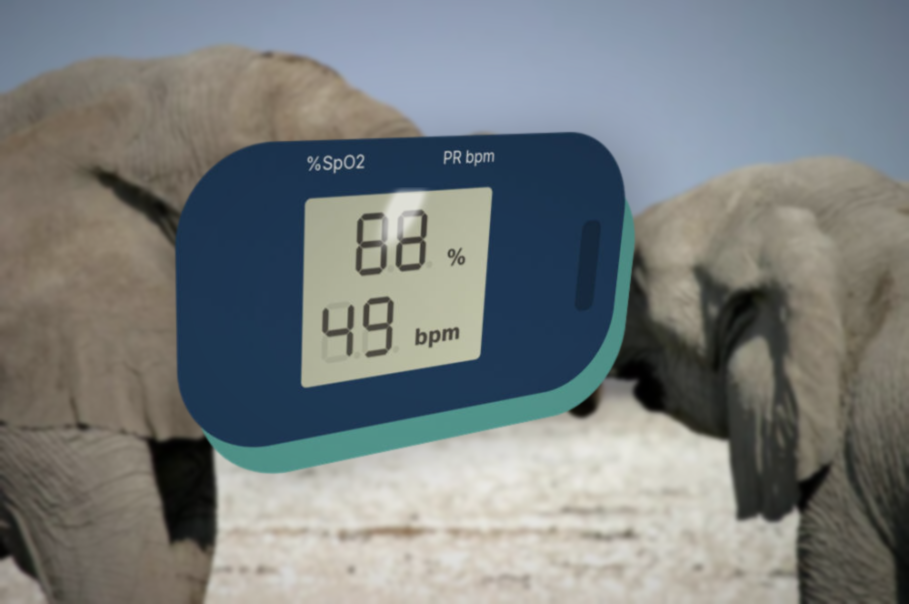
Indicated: 88%
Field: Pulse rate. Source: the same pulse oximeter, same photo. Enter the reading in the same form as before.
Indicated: 49bpm
